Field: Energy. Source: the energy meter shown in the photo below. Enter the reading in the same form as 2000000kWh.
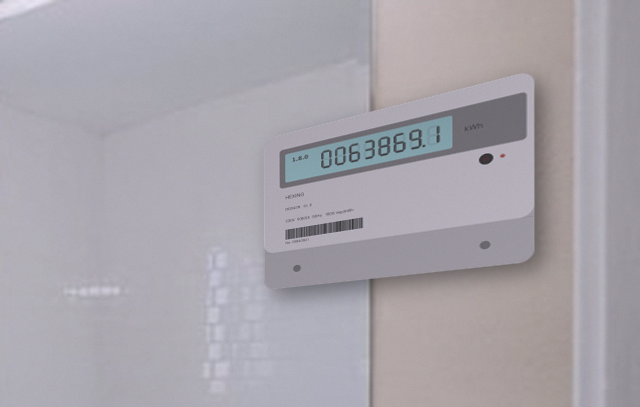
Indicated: 63869.1kWh
